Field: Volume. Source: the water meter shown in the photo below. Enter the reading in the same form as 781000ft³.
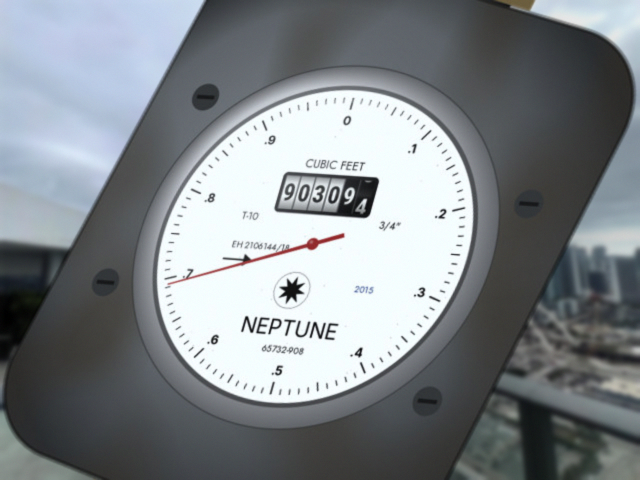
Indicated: 903093.69ft³
